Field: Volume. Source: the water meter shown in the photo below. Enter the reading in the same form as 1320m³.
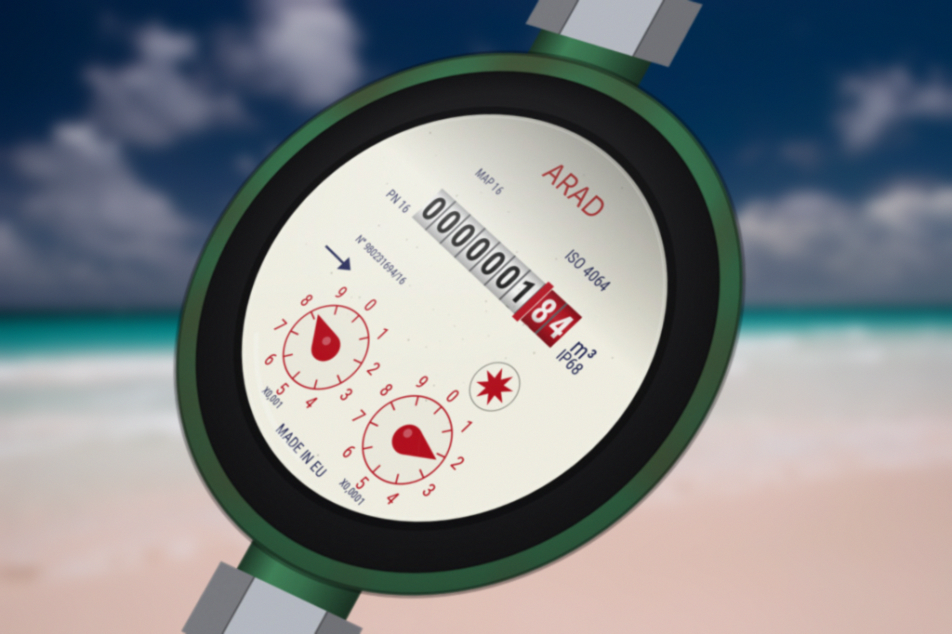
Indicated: 1.8482m³
